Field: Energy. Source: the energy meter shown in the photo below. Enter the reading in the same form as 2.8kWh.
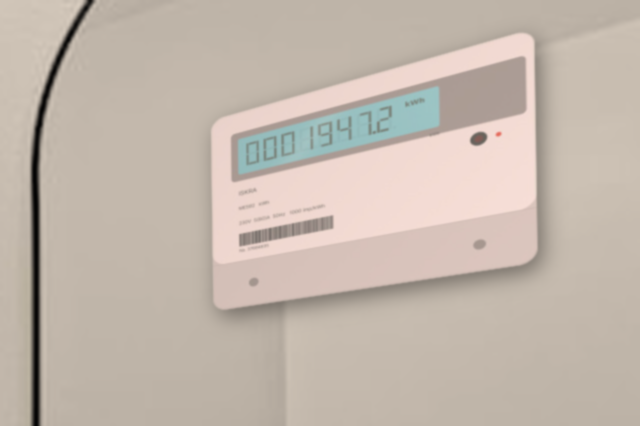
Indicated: 1947.2kWh
